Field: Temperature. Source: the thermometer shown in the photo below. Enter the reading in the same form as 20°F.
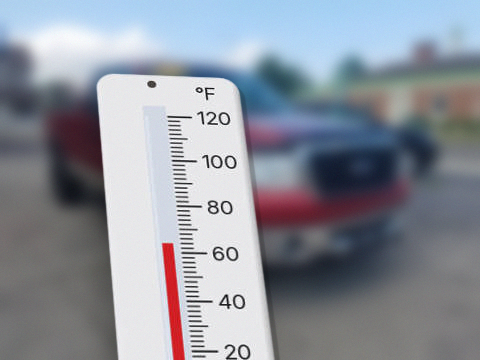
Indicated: 64°F
